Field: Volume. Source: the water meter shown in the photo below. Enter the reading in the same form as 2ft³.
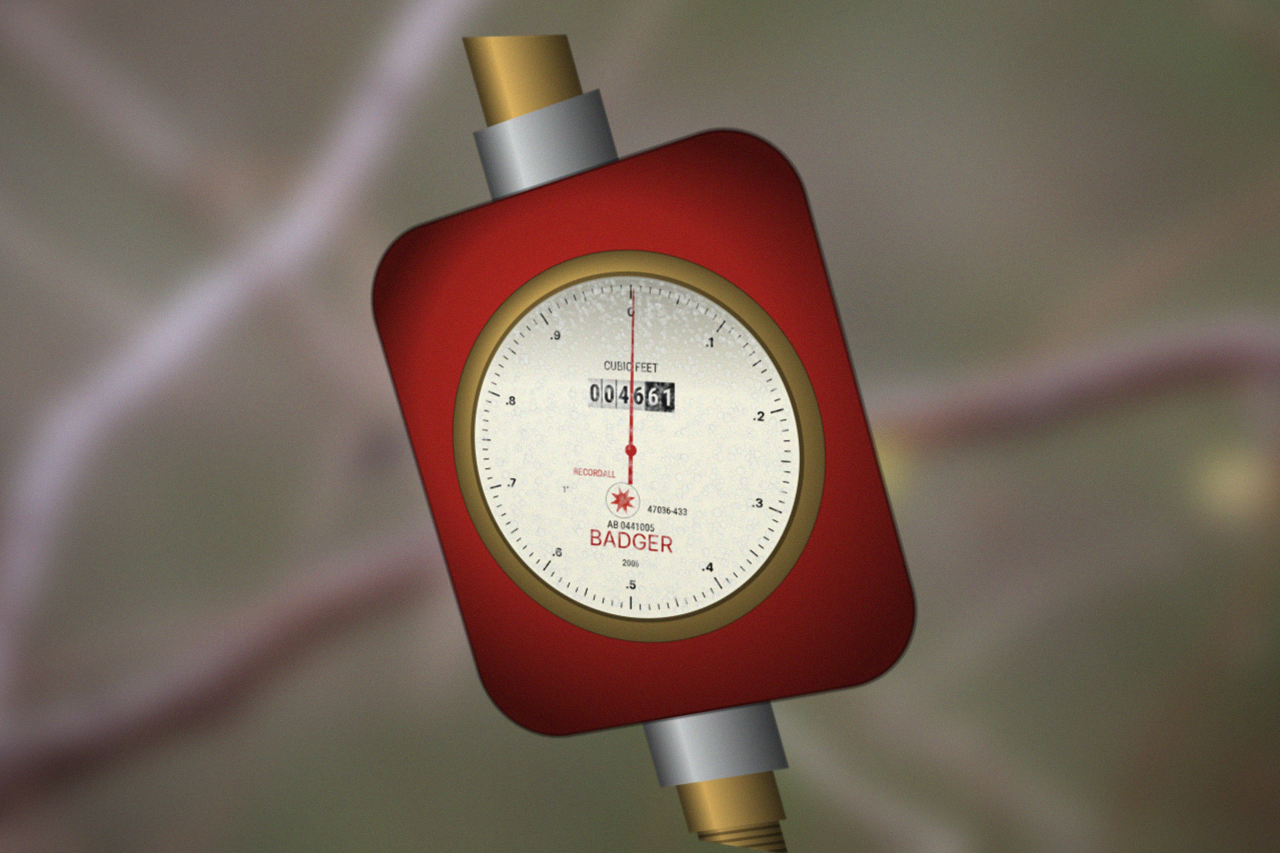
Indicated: 4661.00ft³
